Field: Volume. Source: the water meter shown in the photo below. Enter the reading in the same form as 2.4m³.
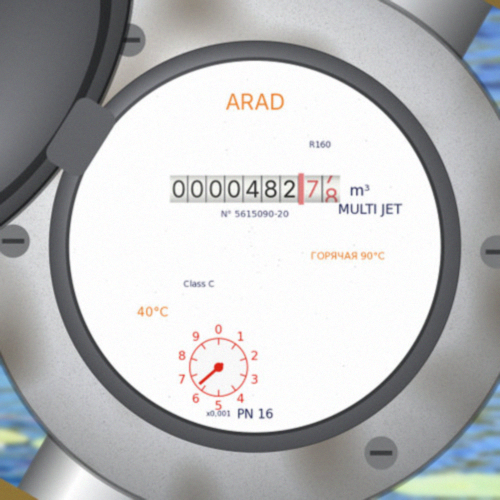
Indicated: 482.776m³
